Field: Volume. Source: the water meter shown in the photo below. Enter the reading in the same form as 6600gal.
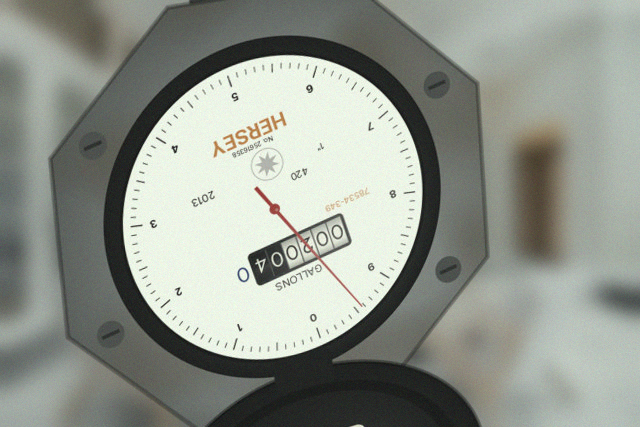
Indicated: 20039.4gal
